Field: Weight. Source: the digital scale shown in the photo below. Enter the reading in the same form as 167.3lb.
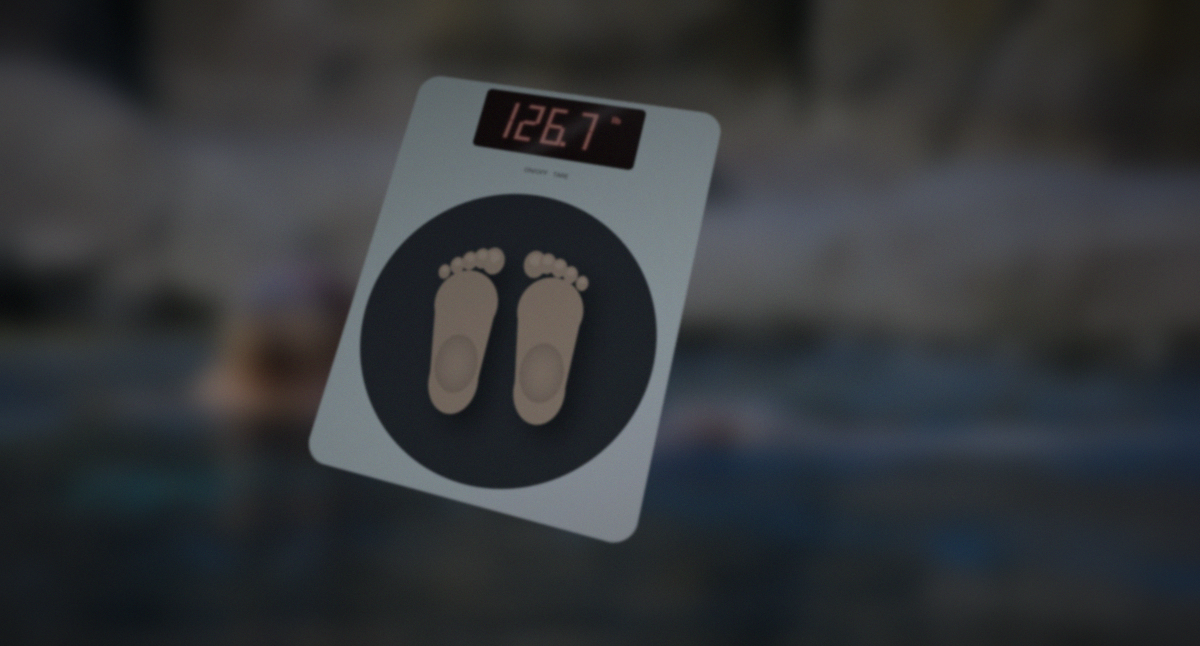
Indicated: 126.7lb
